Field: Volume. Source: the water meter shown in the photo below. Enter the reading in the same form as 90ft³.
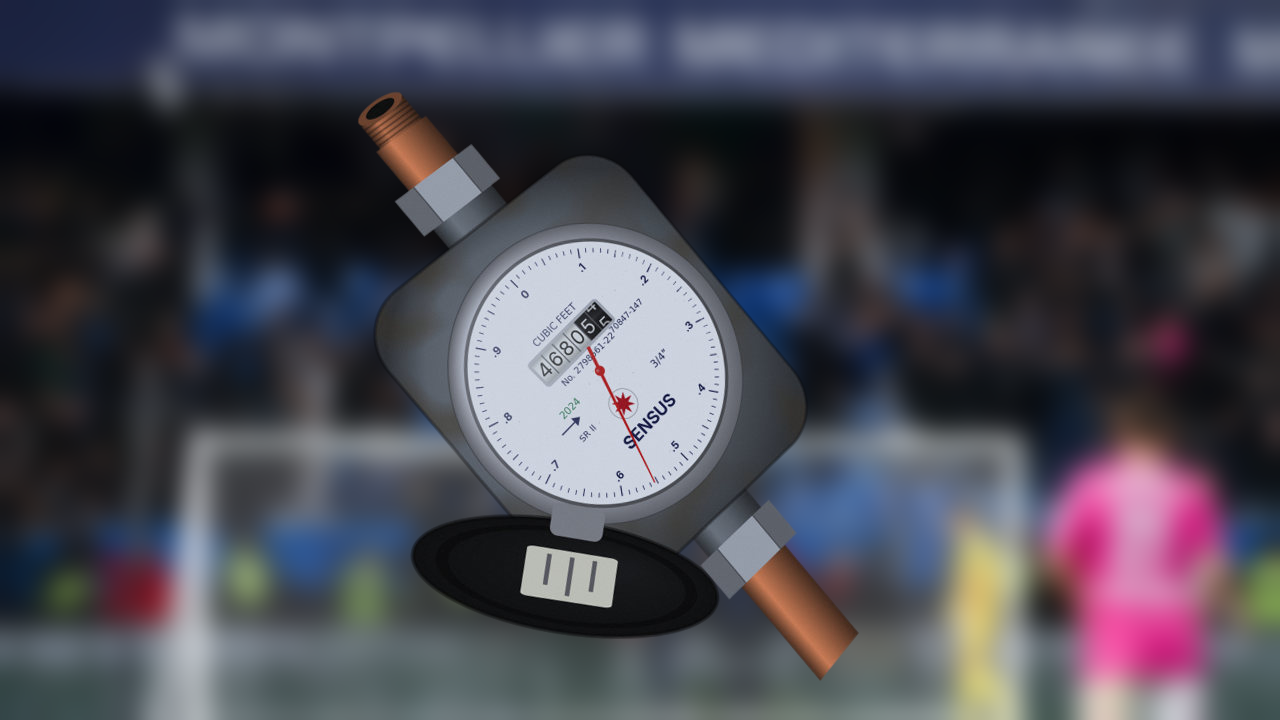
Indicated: 468054.55ft³
